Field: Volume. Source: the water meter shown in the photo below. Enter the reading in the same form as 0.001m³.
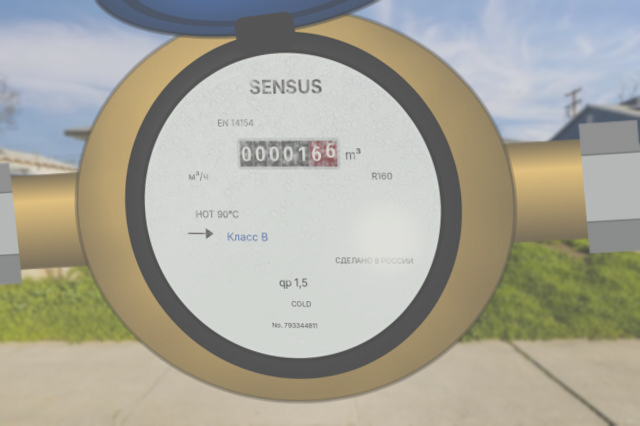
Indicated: 1.66m³
